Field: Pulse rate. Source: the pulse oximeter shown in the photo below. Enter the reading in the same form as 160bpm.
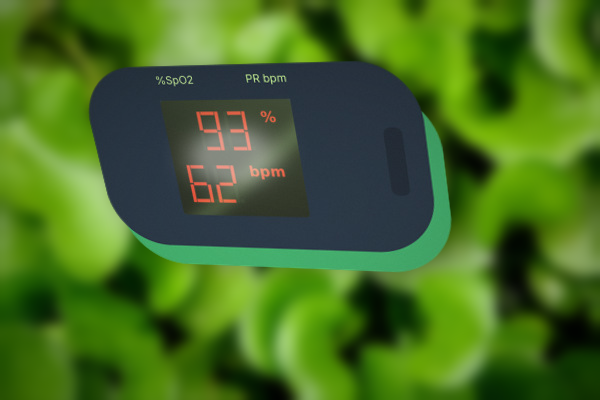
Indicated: 62bpm
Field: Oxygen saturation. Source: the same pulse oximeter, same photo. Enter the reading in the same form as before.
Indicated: 93%
